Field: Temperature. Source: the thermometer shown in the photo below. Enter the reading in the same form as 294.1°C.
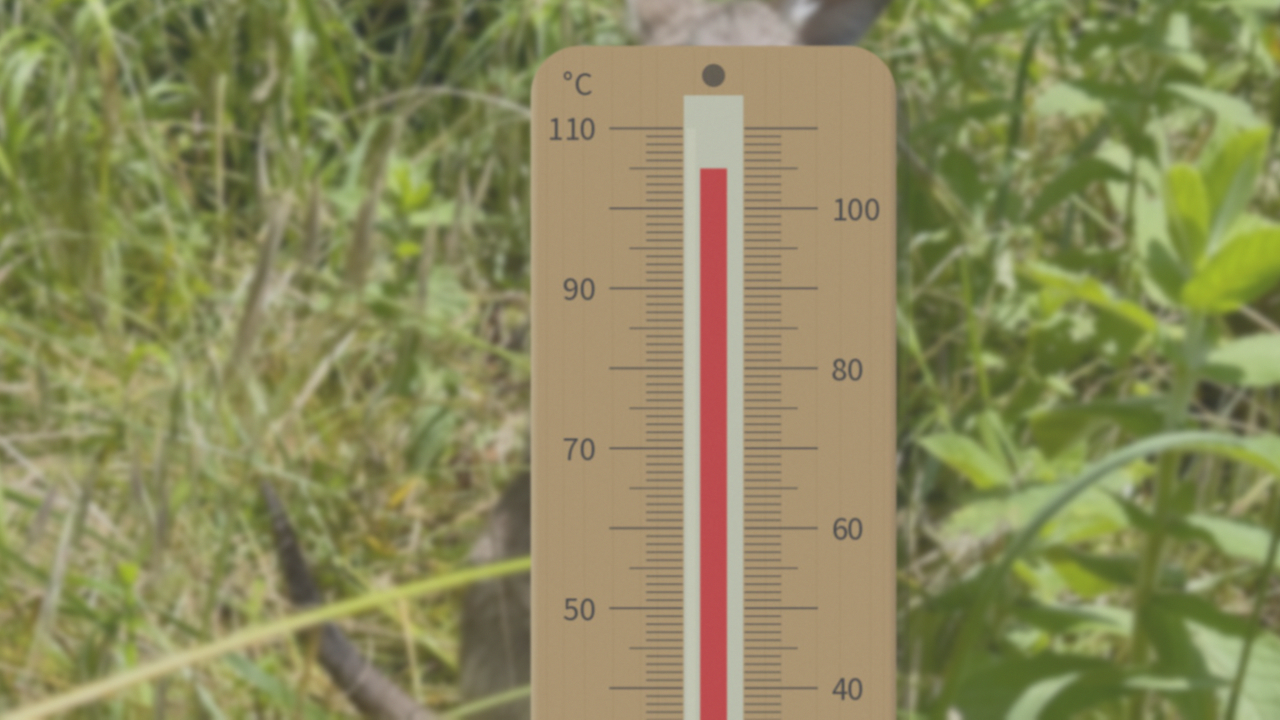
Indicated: 105°C
